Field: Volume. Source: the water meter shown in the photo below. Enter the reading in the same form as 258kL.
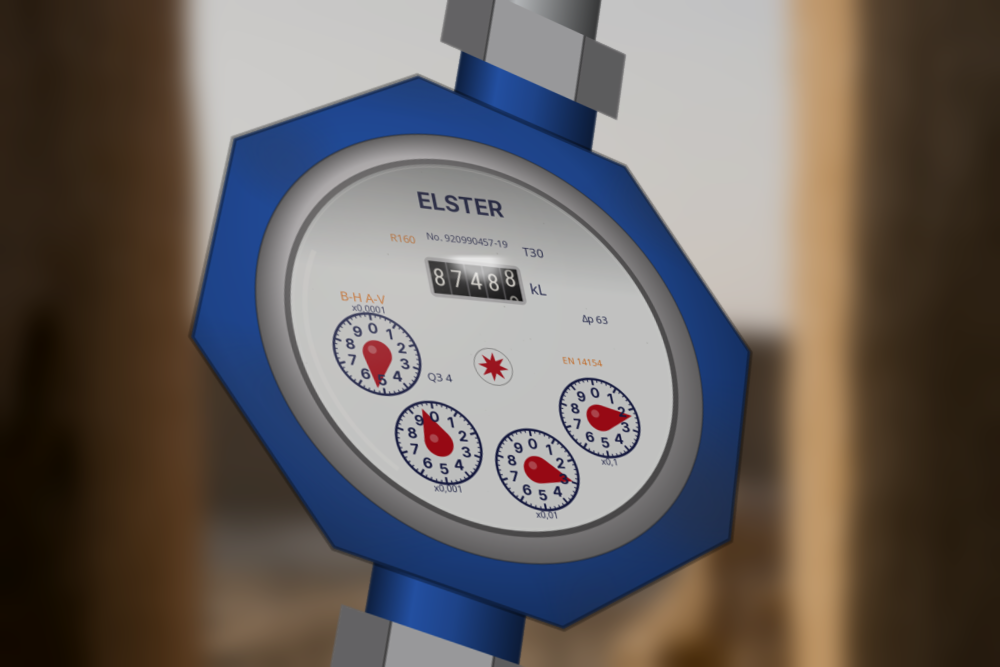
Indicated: 87488.2295kL
